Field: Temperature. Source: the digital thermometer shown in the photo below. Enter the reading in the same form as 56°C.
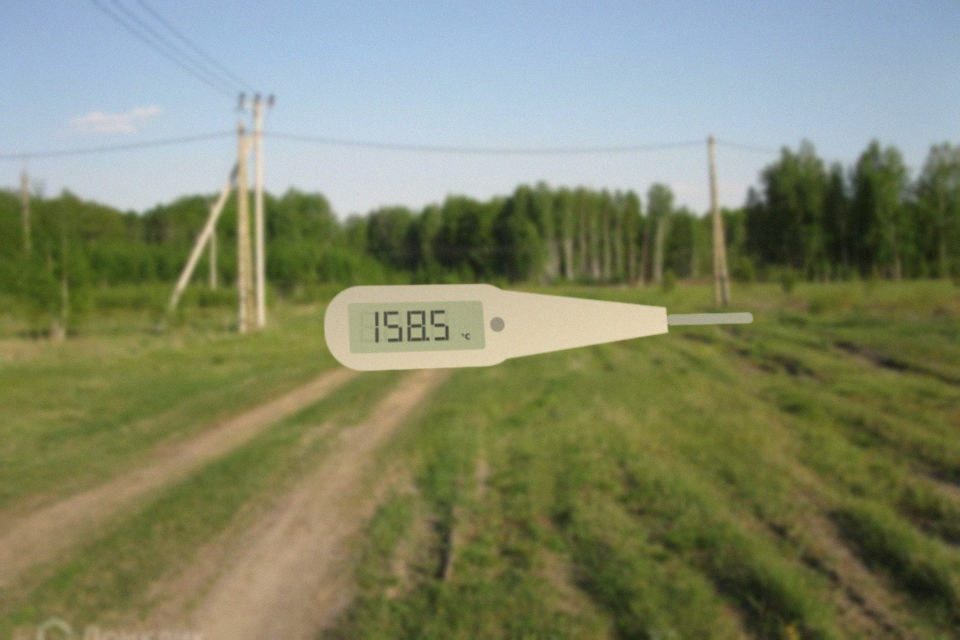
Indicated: 158.5°C
